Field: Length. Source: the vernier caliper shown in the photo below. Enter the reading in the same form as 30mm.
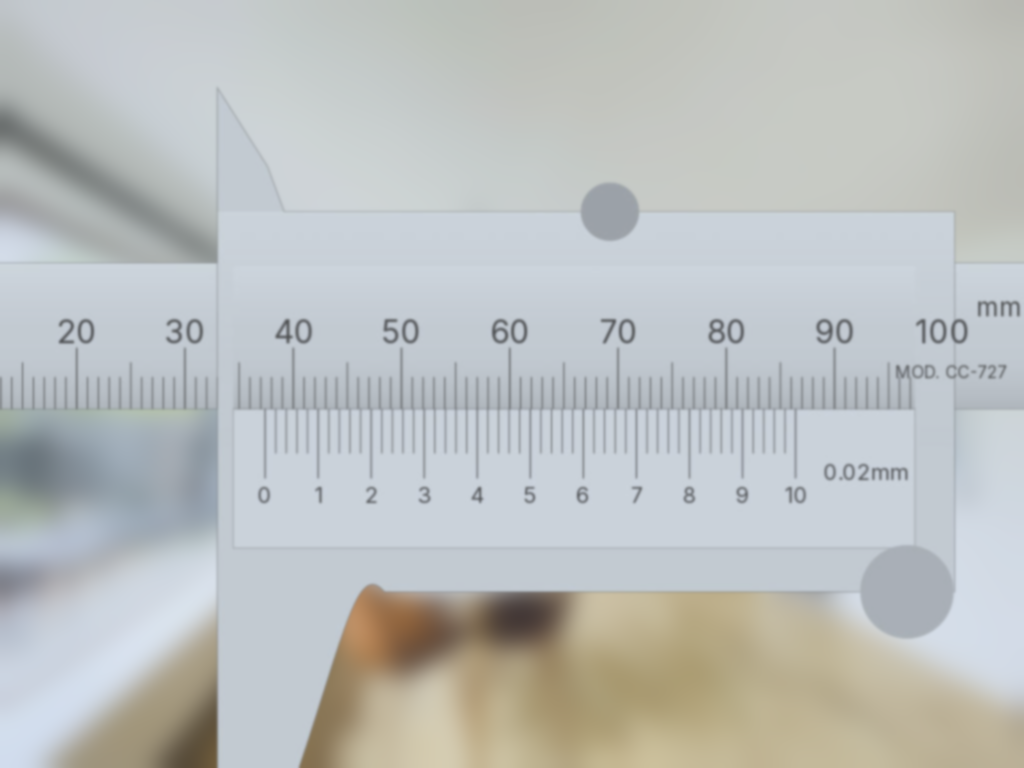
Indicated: 37.4mm
